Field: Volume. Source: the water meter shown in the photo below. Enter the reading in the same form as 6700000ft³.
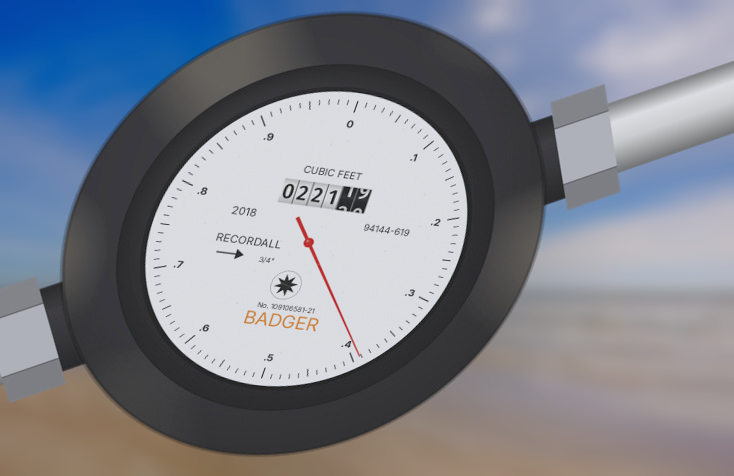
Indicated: 22119.39ft³
